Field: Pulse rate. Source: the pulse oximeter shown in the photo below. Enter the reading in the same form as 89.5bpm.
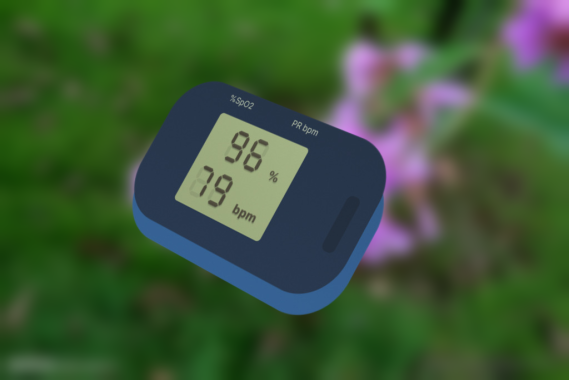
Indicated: 79bpm
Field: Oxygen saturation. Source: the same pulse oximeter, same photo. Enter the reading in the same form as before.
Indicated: 96%
